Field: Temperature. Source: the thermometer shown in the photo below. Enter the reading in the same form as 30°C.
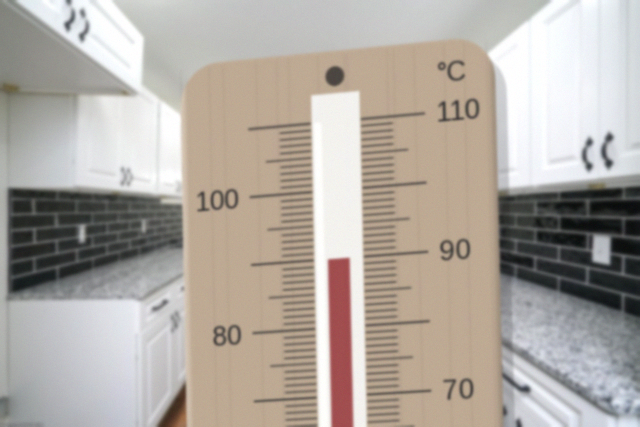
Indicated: 90°C
